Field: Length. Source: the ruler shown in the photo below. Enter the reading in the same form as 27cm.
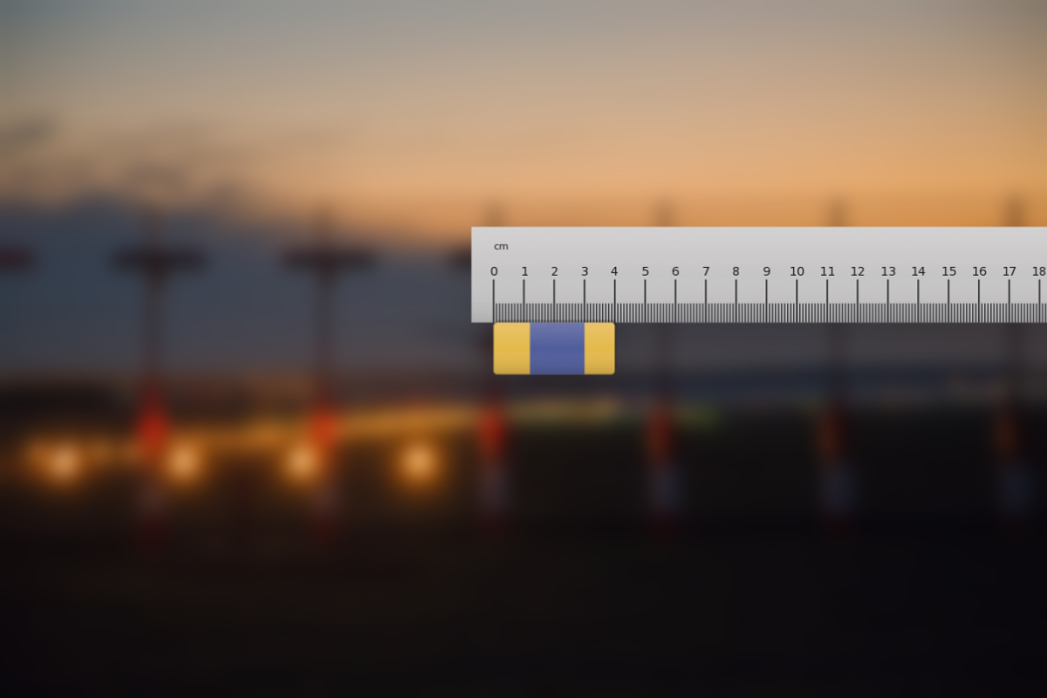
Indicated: 4cm
